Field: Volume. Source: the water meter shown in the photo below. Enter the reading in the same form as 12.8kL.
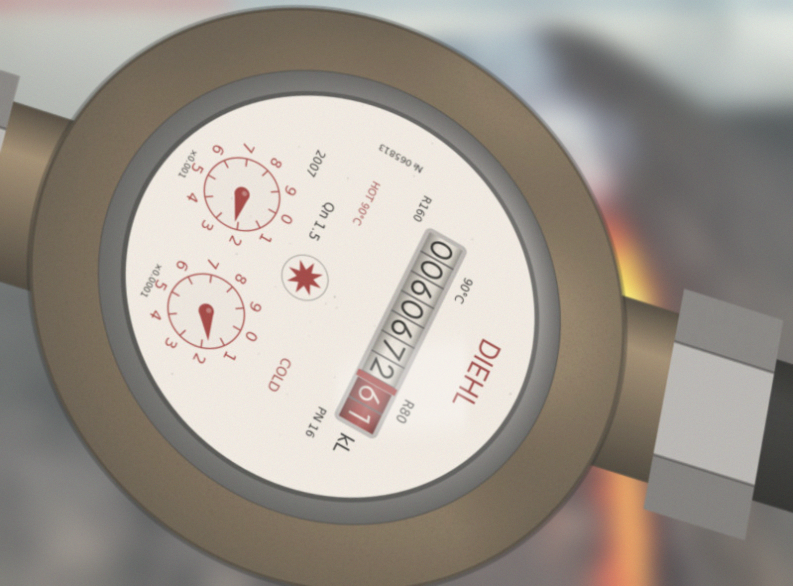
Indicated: 60672.6121kL
